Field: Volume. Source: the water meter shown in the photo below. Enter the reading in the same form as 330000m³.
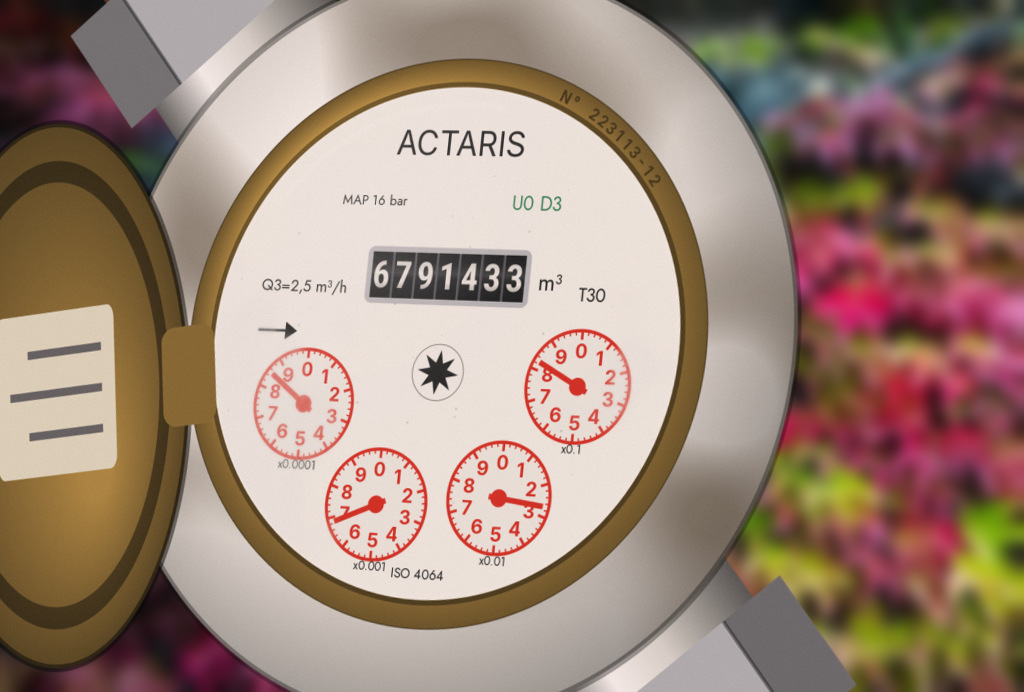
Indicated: 6791433.8268m³
